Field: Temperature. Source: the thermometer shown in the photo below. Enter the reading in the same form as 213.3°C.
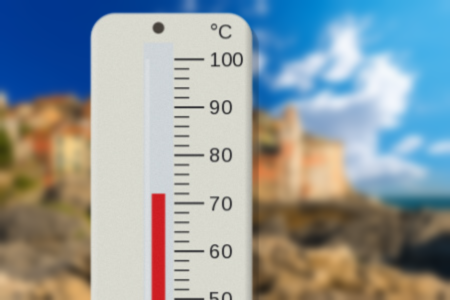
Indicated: 72°C
